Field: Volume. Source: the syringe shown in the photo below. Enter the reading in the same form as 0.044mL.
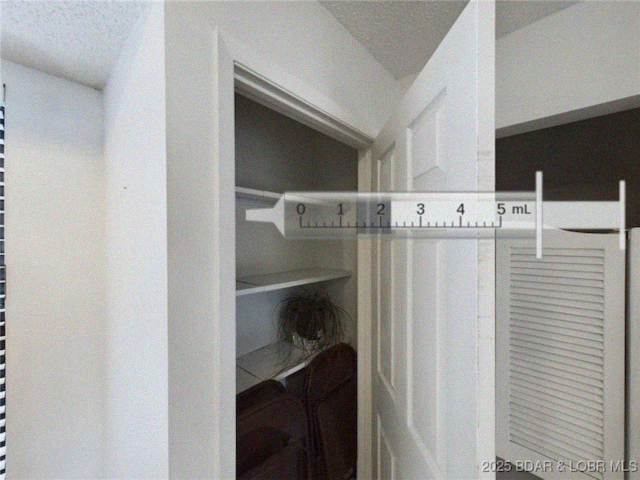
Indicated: 1.4mL
